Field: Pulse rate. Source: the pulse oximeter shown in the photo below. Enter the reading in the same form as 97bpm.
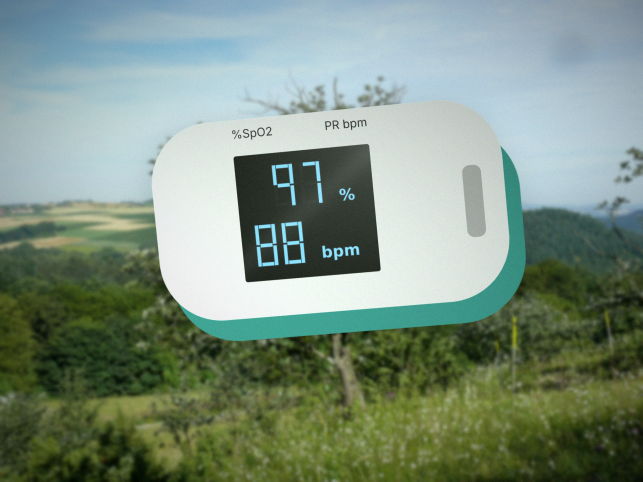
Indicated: 88bpm
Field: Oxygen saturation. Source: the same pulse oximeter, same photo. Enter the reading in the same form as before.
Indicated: 97%
